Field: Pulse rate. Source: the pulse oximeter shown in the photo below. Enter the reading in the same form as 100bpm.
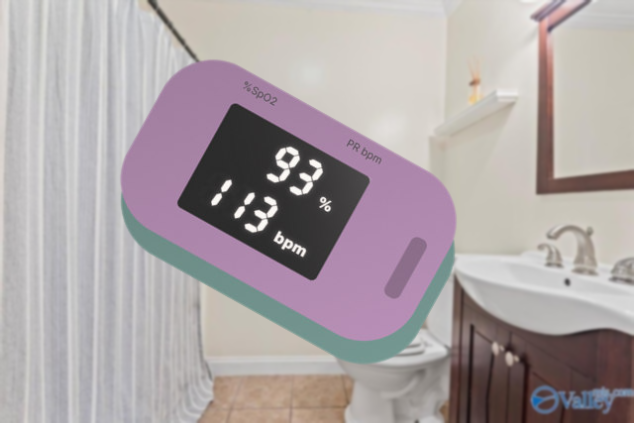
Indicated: 113bpm
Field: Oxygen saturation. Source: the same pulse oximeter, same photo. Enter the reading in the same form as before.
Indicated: 93%
